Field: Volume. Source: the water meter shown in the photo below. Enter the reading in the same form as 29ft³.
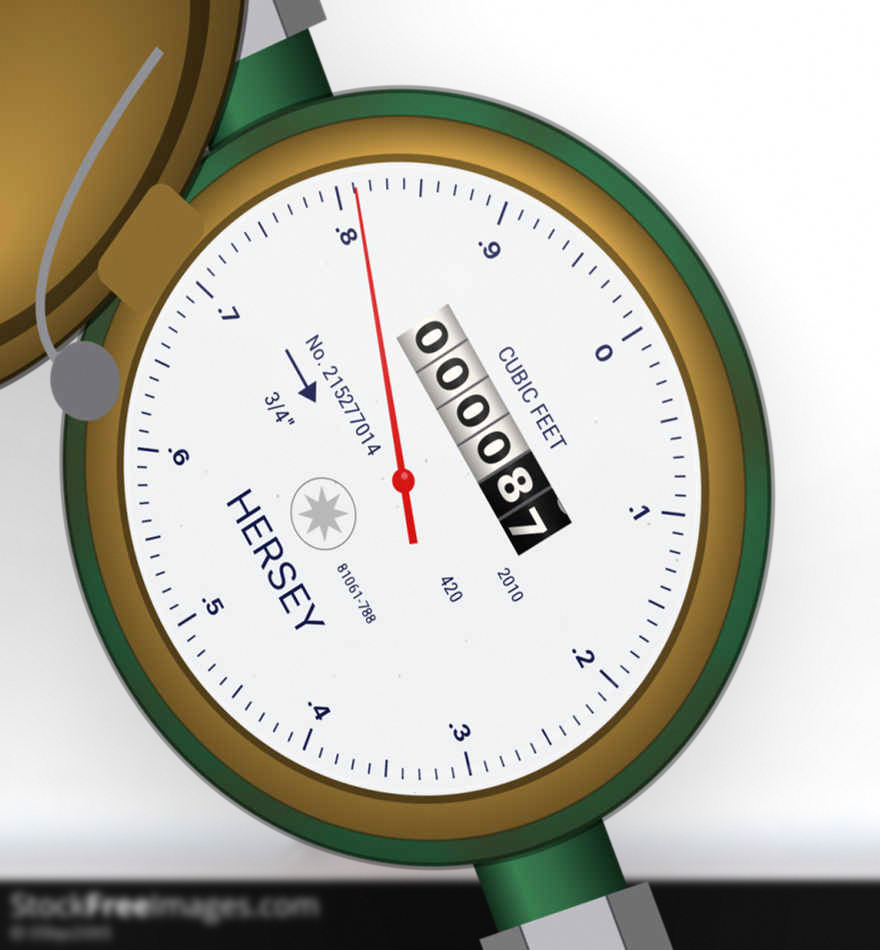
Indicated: 86.81ft³
